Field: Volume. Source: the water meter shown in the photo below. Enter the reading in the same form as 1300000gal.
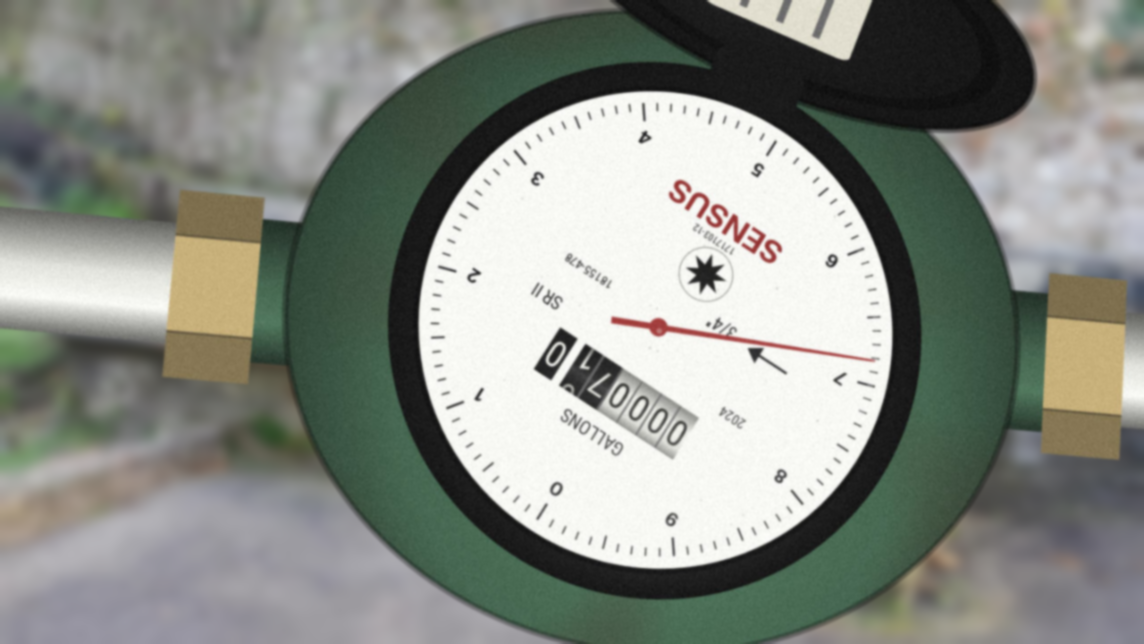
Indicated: 706.8gal
